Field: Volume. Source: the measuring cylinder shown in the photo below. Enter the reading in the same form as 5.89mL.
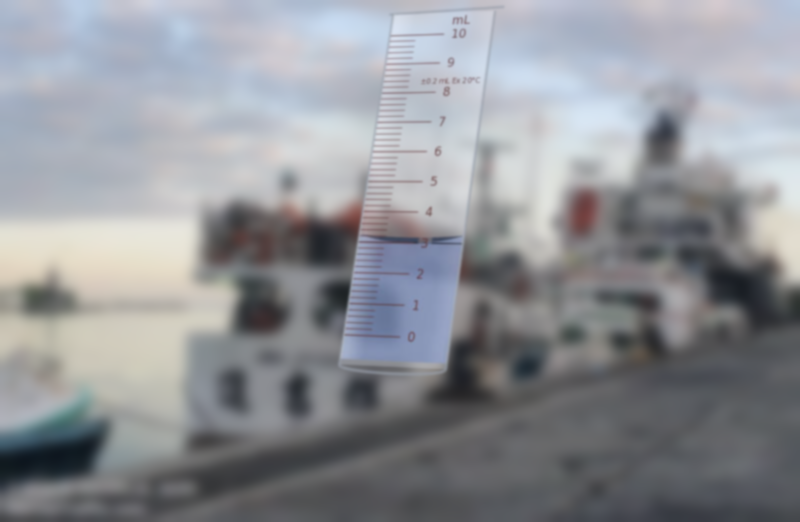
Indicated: 3mL
